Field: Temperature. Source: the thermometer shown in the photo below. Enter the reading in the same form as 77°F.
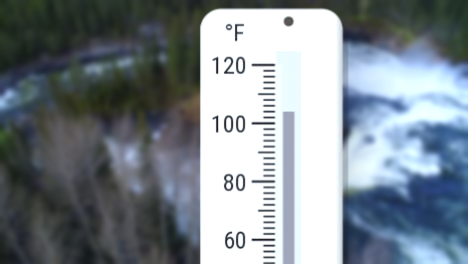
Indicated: 104°F
